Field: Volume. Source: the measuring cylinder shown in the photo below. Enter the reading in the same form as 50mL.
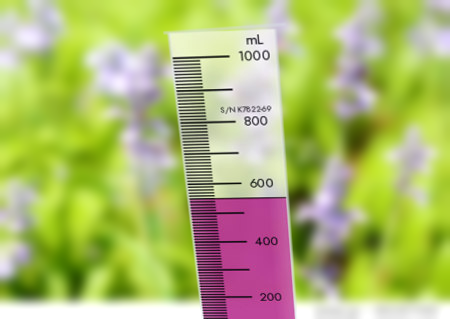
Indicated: 550mL
